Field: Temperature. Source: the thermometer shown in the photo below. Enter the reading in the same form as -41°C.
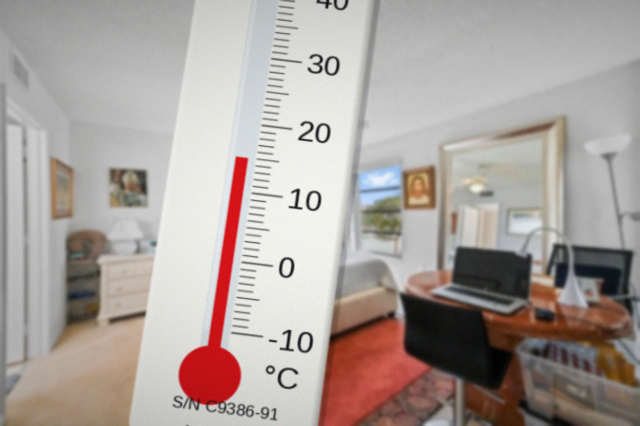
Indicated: 15°C
